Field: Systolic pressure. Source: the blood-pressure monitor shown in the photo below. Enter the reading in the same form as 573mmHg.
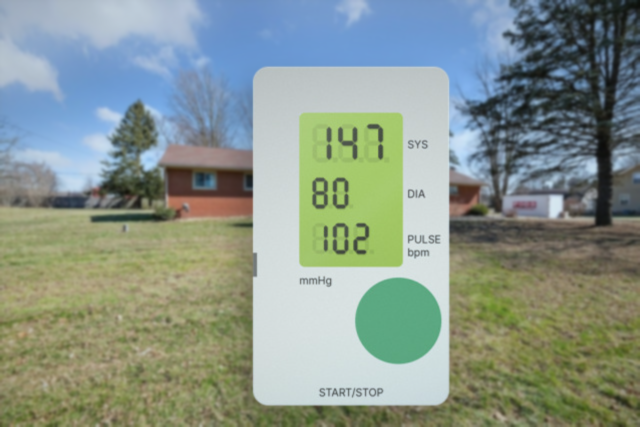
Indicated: 147mmHg
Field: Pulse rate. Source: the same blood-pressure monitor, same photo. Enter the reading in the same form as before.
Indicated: 102bpm
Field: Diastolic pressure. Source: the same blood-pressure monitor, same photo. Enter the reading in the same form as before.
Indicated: 80mmHg
